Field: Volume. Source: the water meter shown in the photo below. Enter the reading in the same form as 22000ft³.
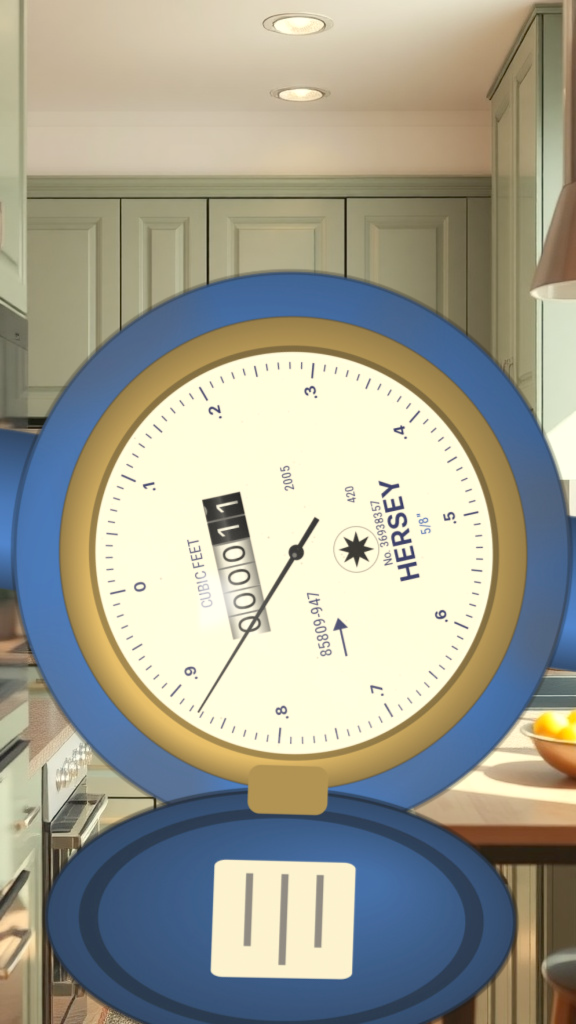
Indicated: 10.87ft³
